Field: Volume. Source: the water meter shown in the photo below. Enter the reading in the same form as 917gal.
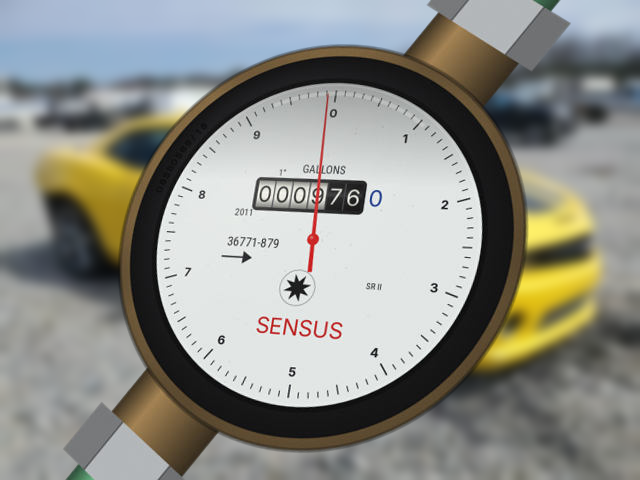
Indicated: 9759.9gal
